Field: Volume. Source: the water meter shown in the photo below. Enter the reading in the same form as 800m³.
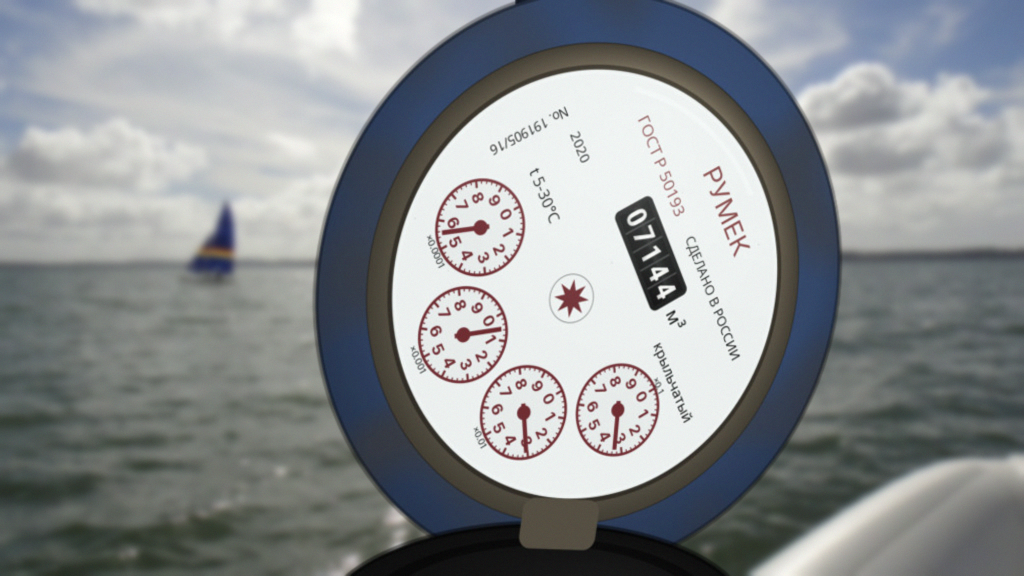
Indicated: 7144.3305m³
